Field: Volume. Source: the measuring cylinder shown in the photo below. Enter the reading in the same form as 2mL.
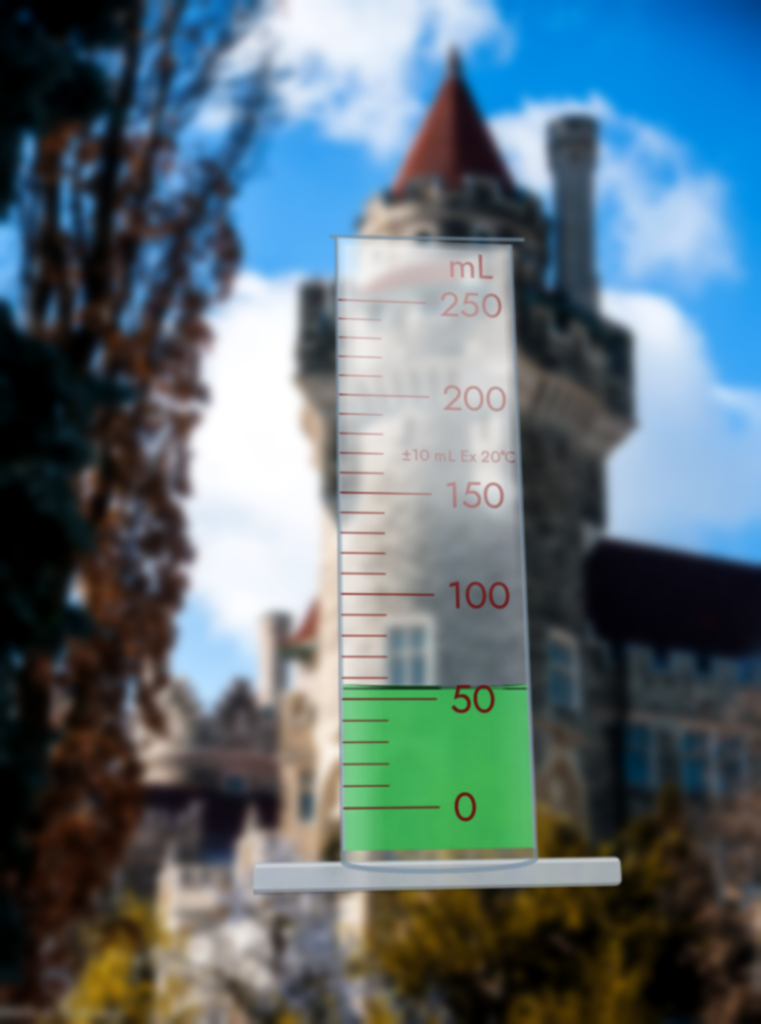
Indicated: 55mL
